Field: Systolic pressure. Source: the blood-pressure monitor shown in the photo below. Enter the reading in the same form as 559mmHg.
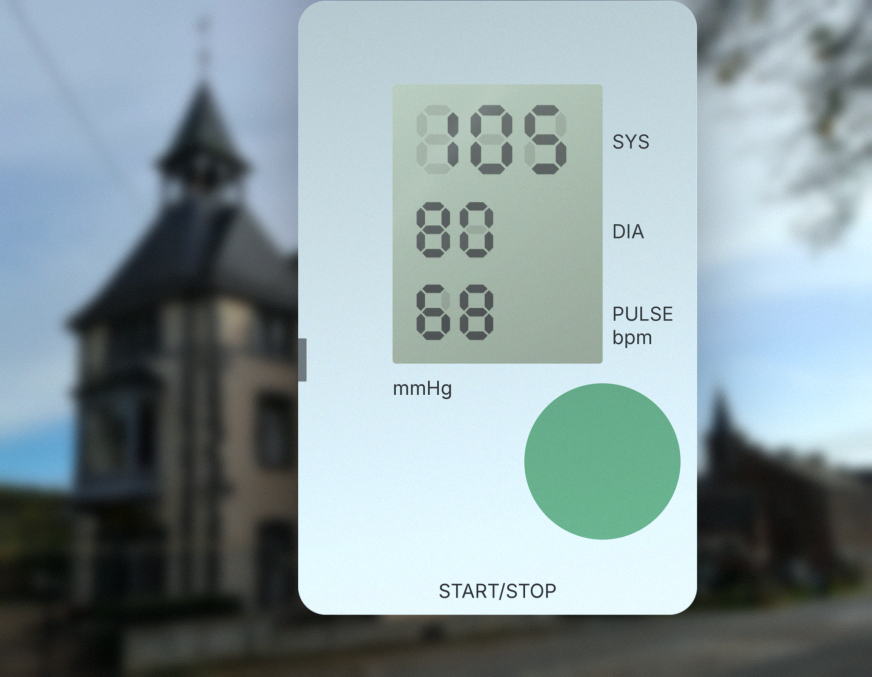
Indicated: 105mmHg
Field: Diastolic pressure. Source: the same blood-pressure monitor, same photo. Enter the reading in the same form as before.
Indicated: 80mmHg
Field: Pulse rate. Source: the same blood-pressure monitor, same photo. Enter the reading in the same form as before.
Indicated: 68bpm
